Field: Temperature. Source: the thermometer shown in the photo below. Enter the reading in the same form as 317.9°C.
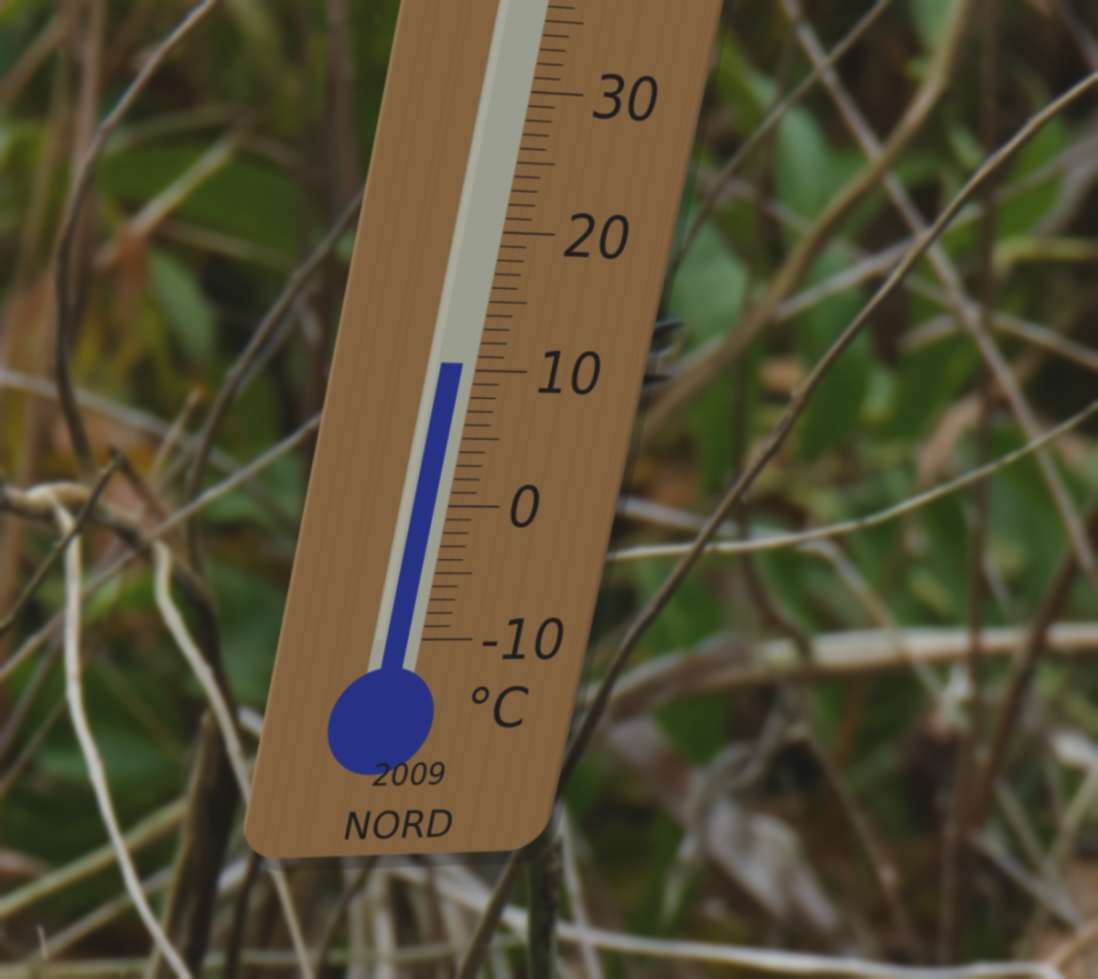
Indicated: 10.5°C
